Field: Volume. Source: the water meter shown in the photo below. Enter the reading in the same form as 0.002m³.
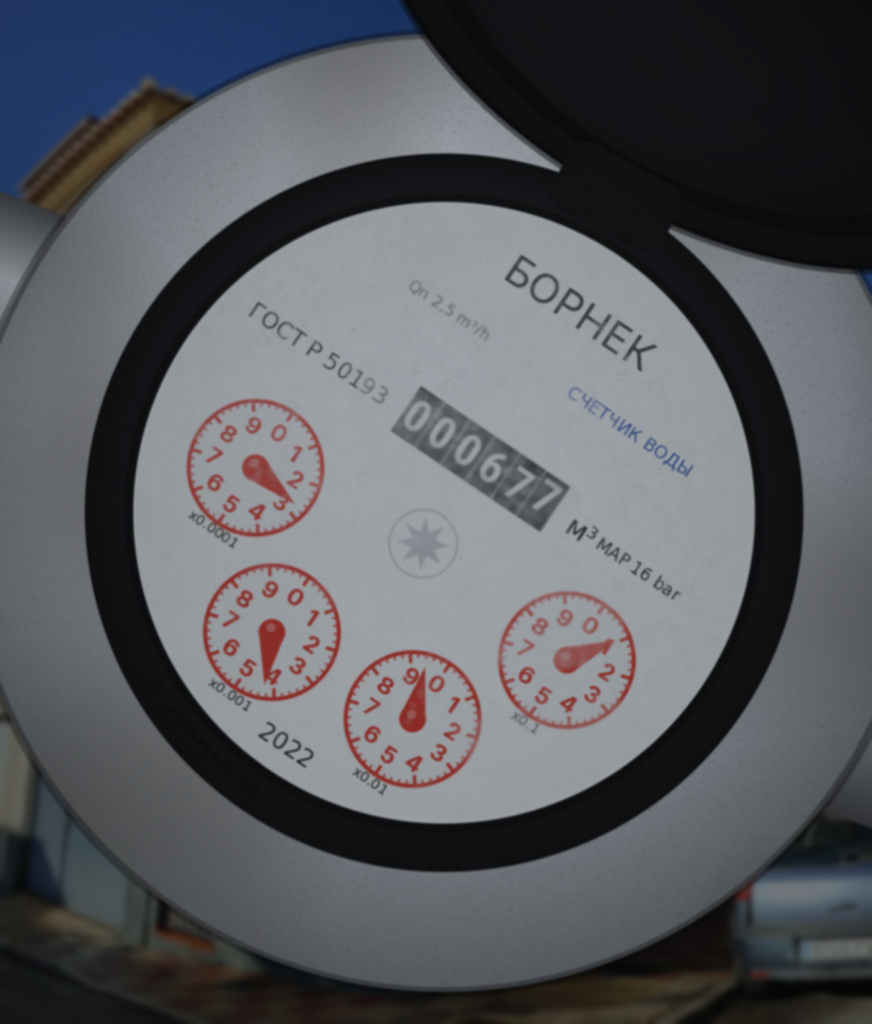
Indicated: 677.0942m³
